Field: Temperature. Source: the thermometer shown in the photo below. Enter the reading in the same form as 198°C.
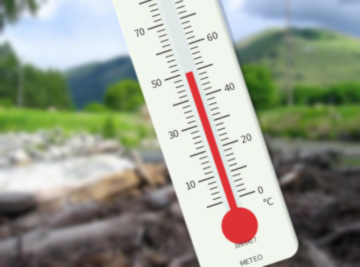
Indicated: 50°C
